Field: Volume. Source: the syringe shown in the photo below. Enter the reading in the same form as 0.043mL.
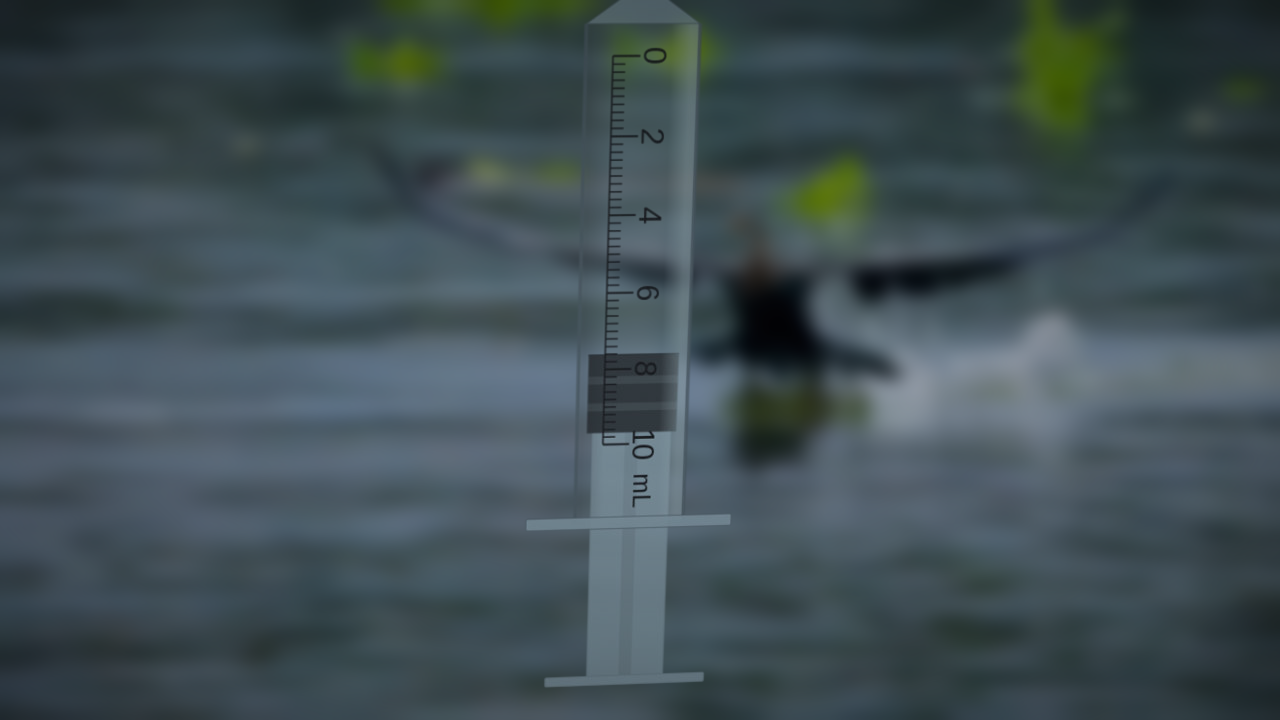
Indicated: 7.6mL
